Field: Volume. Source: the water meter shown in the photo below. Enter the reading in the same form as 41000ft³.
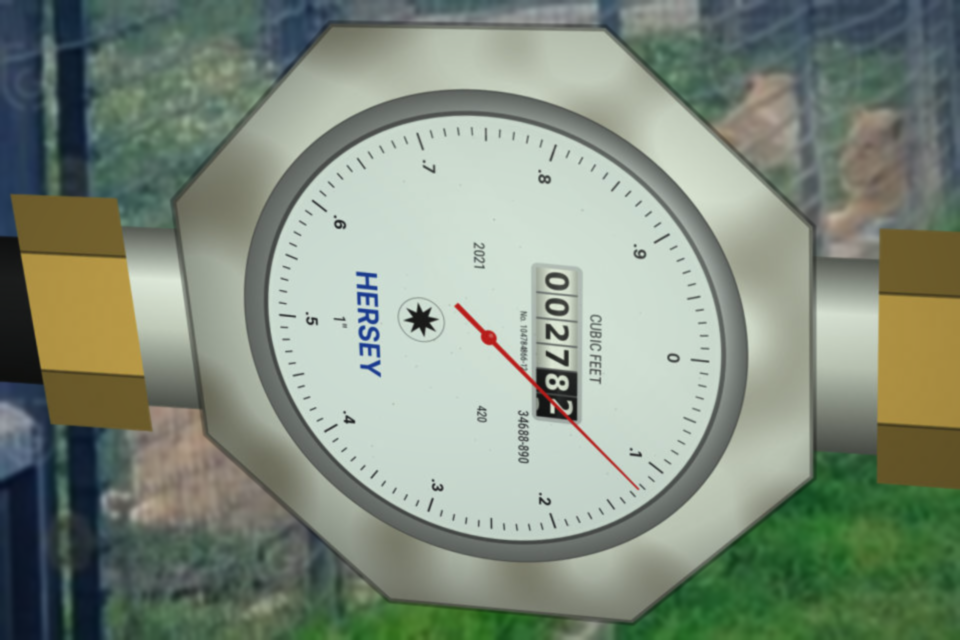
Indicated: 2782.12ft³
